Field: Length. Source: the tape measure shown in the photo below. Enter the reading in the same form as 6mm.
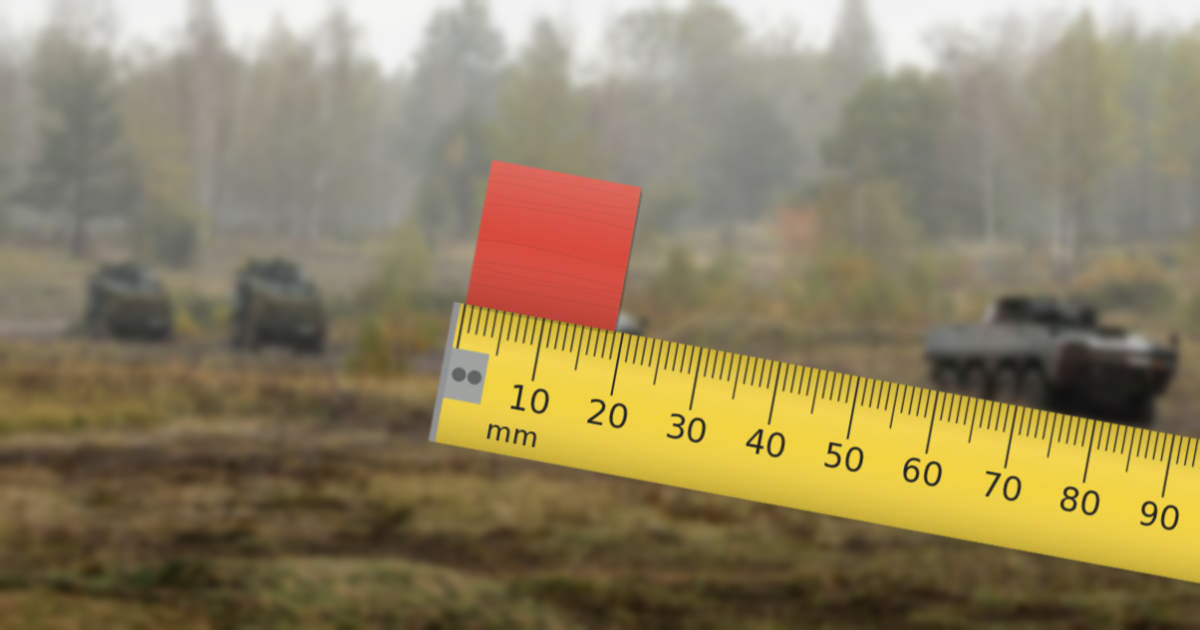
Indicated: 19mm
